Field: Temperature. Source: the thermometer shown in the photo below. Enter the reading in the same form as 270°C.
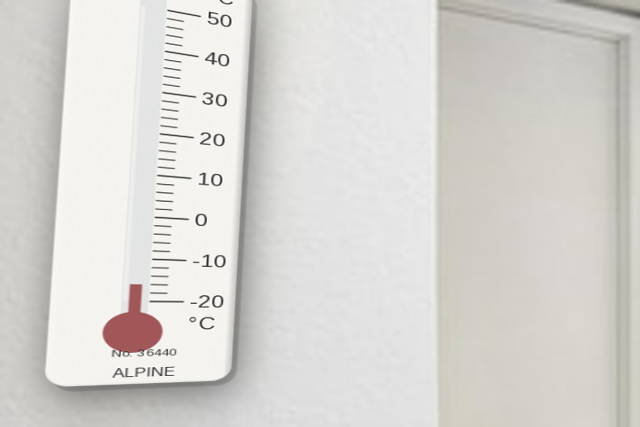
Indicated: -16°C
